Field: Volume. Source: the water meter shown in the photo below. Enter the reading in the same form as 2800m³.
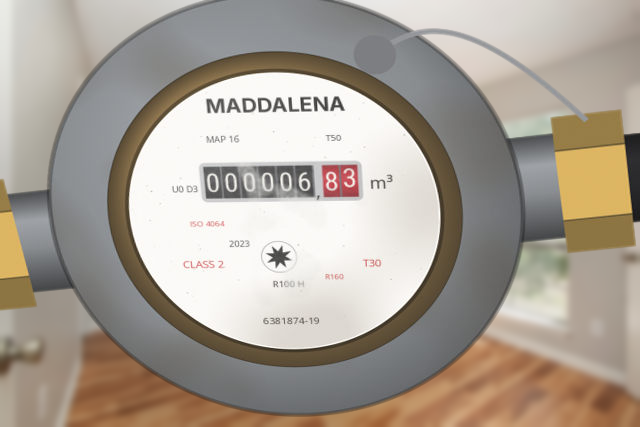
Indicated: 6.83m³
